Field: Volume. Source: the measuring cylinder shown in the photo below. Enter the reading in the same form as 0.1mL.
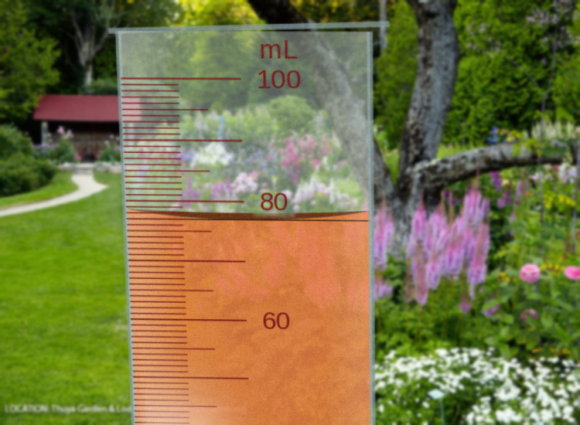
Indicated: 77mL
